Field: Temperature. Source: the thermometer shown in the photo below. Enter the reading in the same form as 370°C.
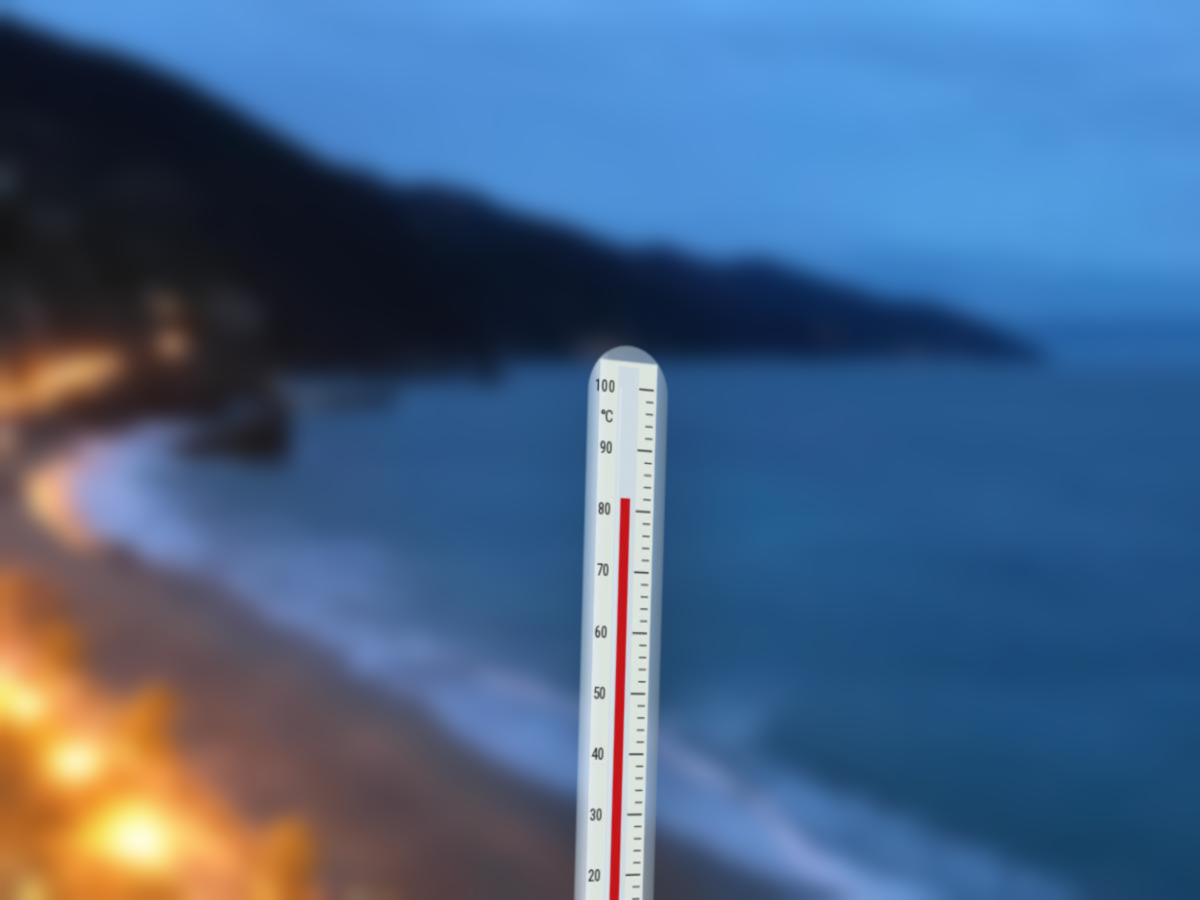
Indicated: 82°C
